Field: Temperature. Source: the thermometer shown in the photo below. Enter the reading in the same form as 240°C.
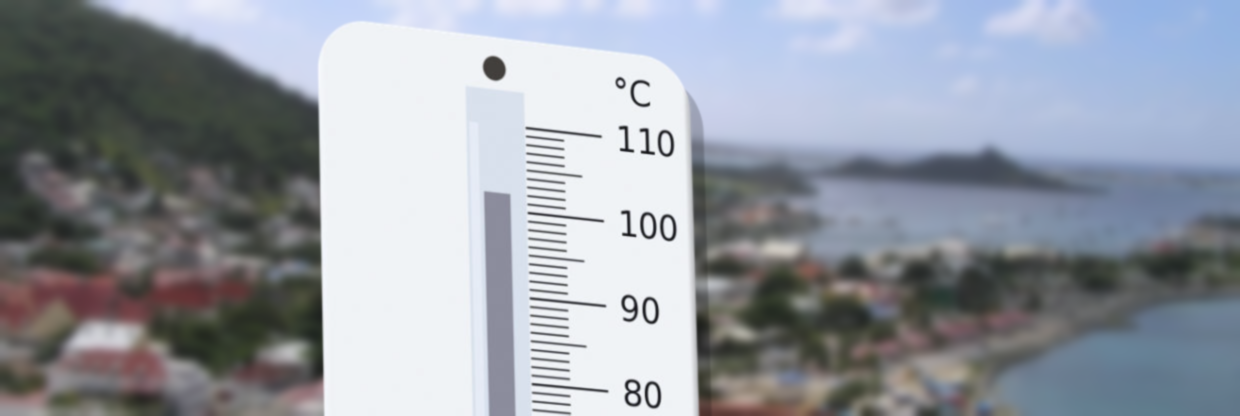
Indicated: 102°C
